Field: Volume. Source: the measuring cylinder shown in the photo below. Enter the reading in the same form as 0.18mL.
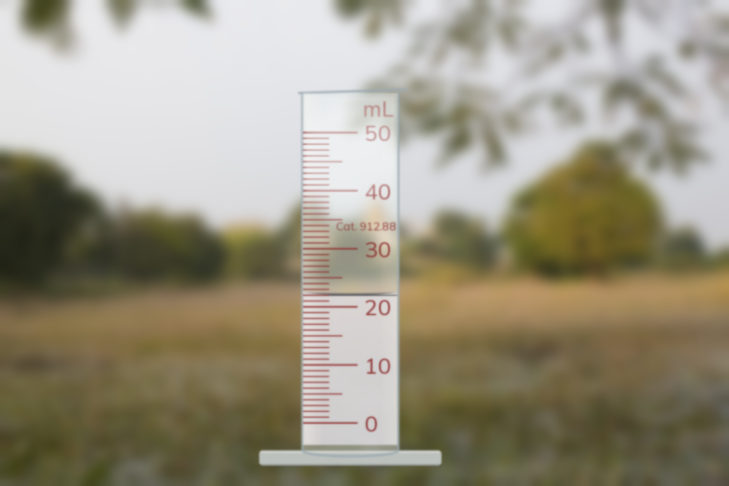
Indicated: 22mL
